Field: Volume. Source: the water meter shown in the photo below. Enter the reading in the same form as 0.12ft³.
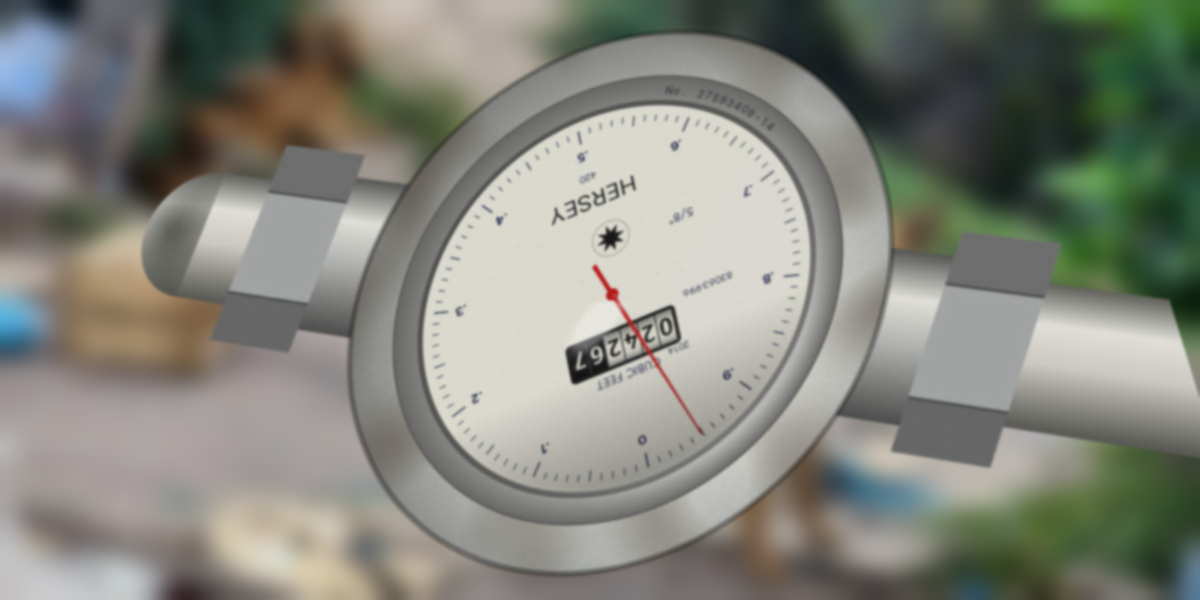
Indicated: 24266.95ft³
